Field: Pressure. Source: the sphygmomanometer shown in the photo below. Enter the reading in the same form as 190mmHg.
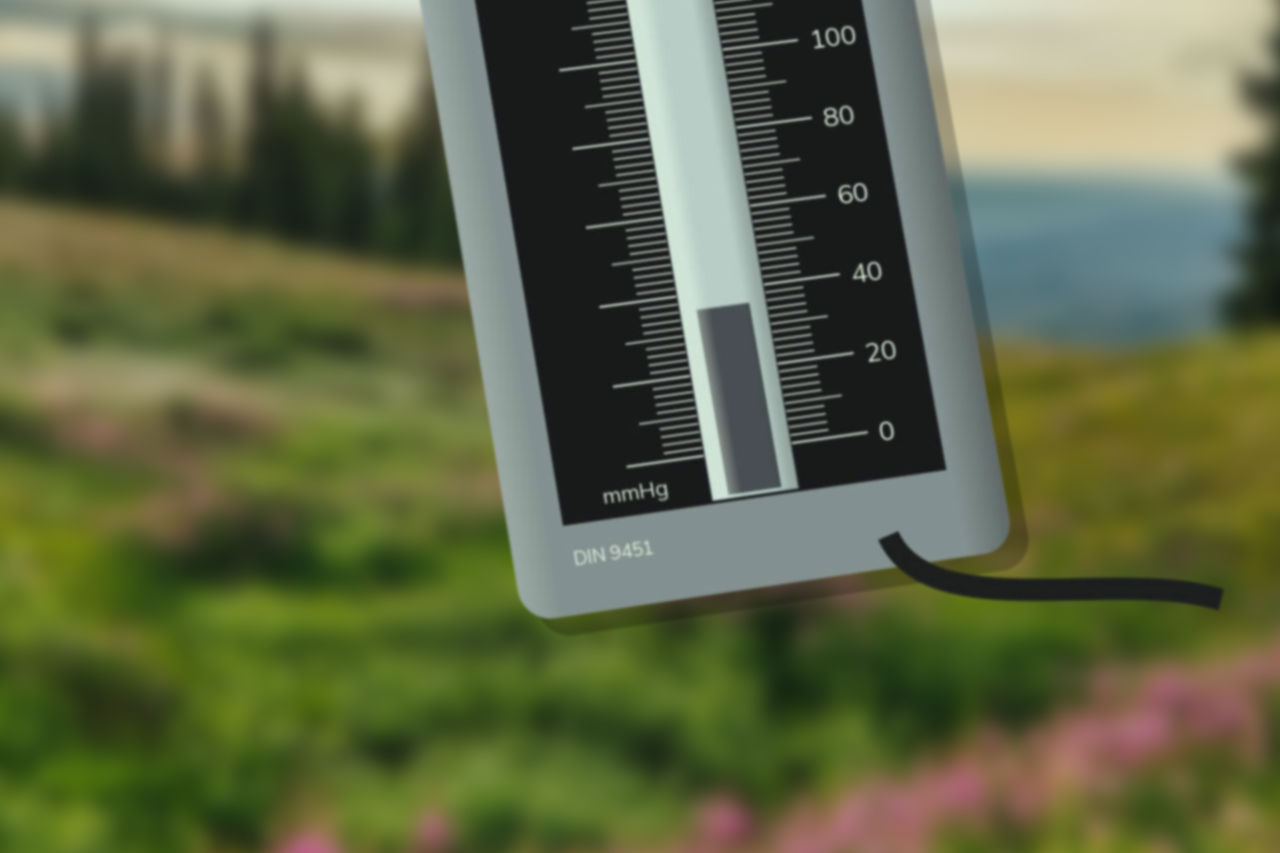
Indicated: 36mmHg
